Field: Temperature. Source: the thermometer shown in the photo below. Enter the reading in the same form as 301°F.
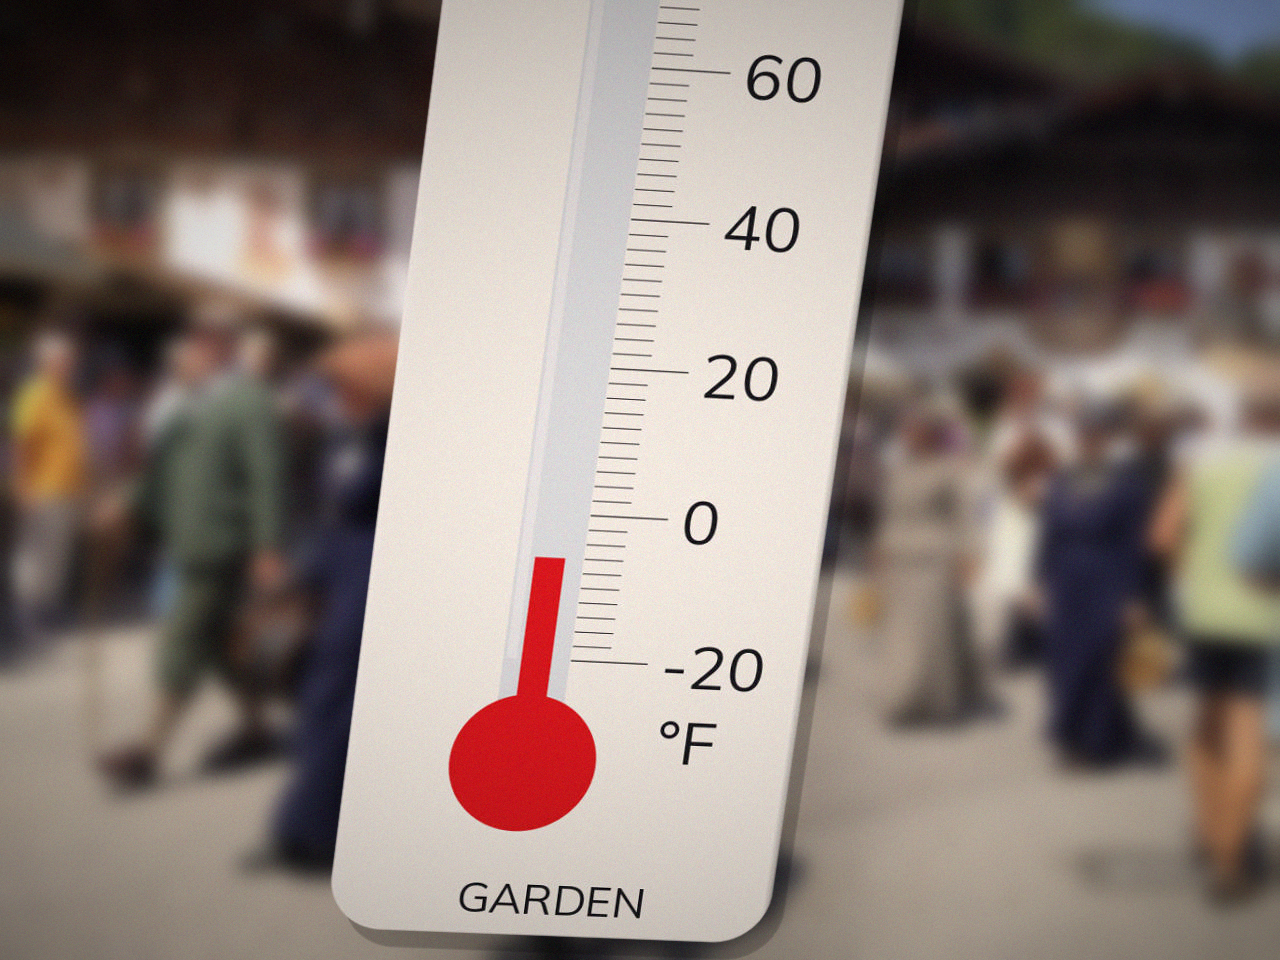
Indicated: -6°F
